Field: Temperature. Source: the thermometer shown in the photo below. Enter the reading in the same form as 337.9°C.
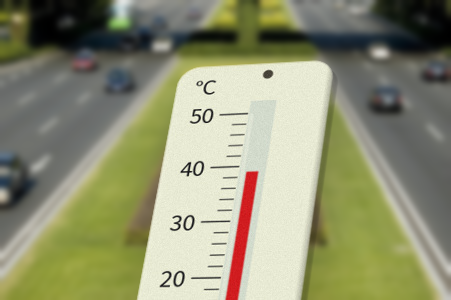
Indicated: 39°C
